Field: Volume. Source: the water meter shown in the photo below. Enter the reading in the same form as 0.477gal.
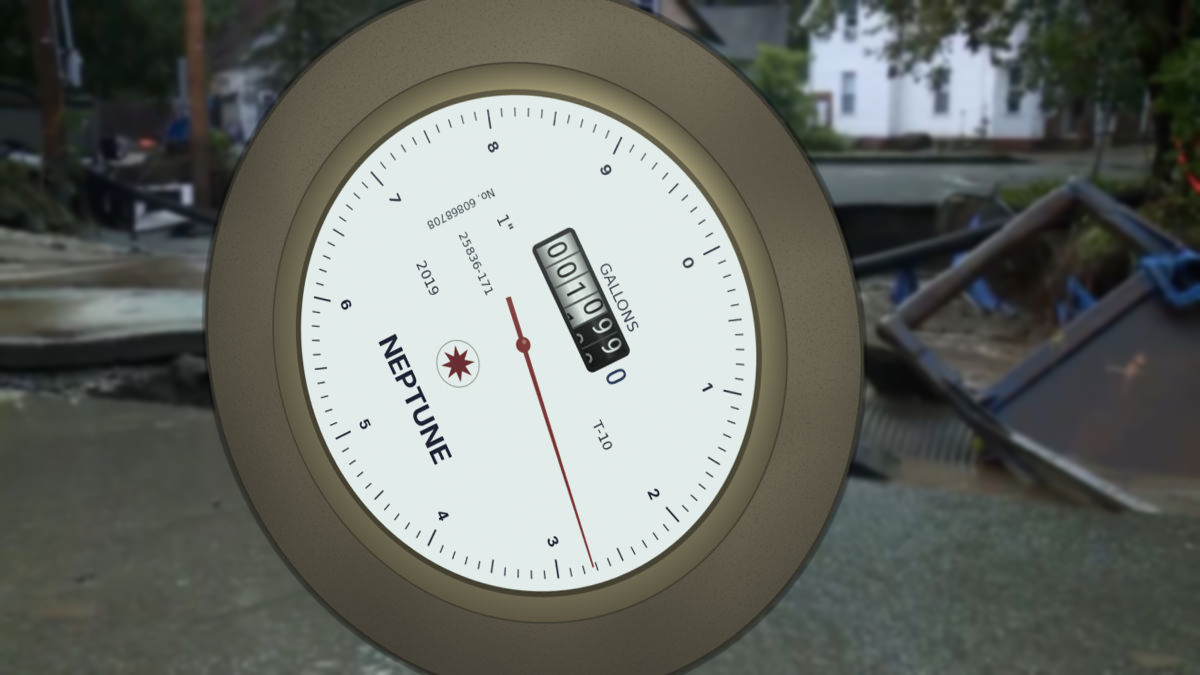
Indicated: 10992.7gal
